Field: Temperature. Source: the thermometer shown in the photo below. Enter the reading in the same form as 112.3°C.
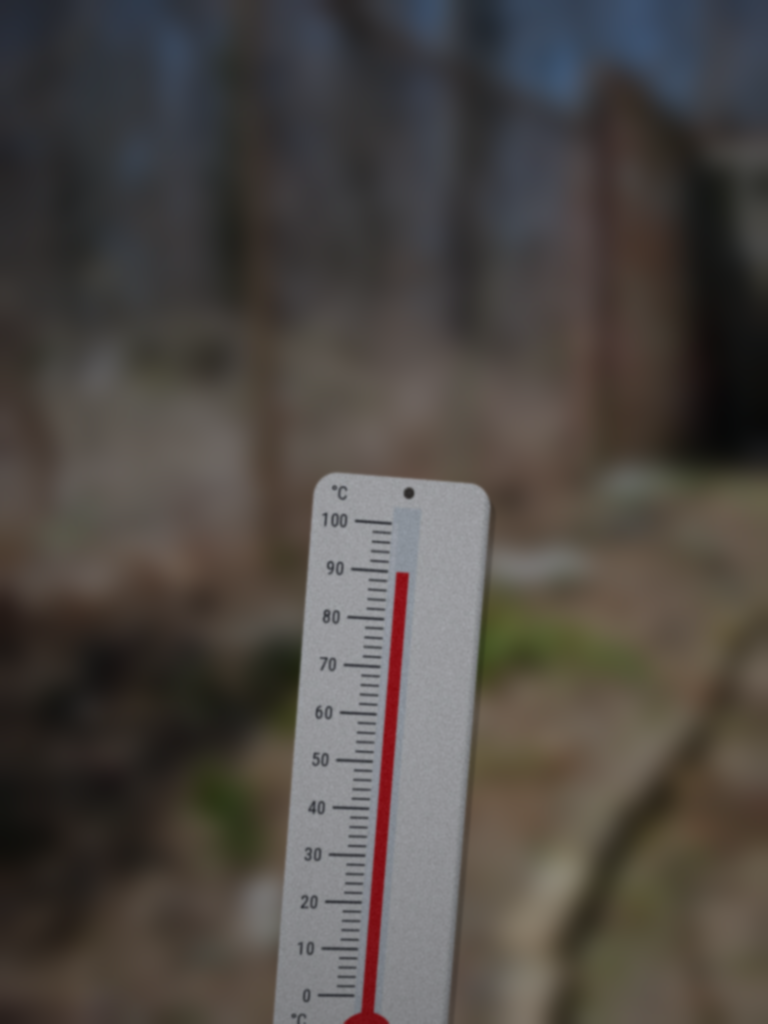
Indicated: 90°C
